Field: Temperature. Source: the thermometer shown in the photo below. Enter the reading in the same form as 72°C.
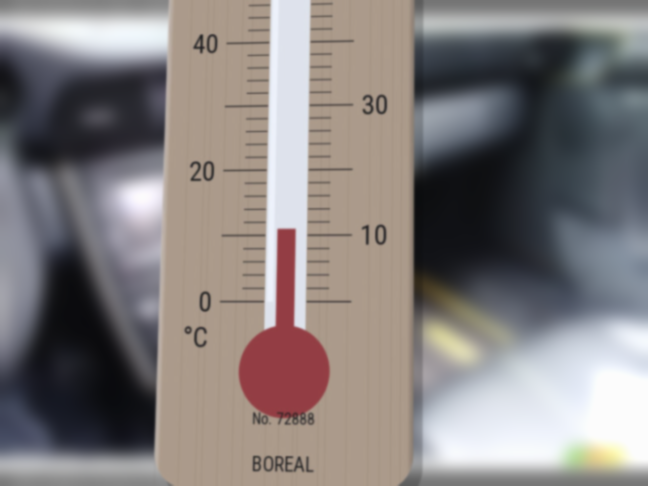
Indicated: 11°C
